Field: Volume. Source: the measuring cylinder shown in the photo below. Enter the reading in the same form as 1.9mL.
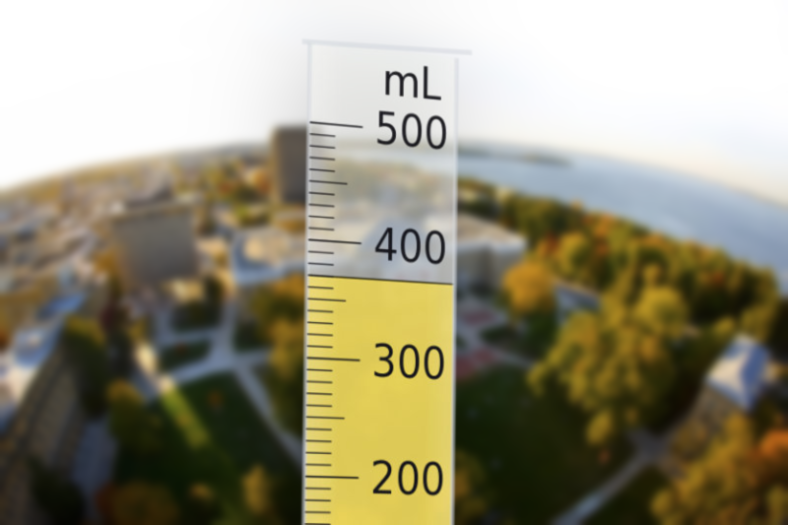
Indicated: 370mL
